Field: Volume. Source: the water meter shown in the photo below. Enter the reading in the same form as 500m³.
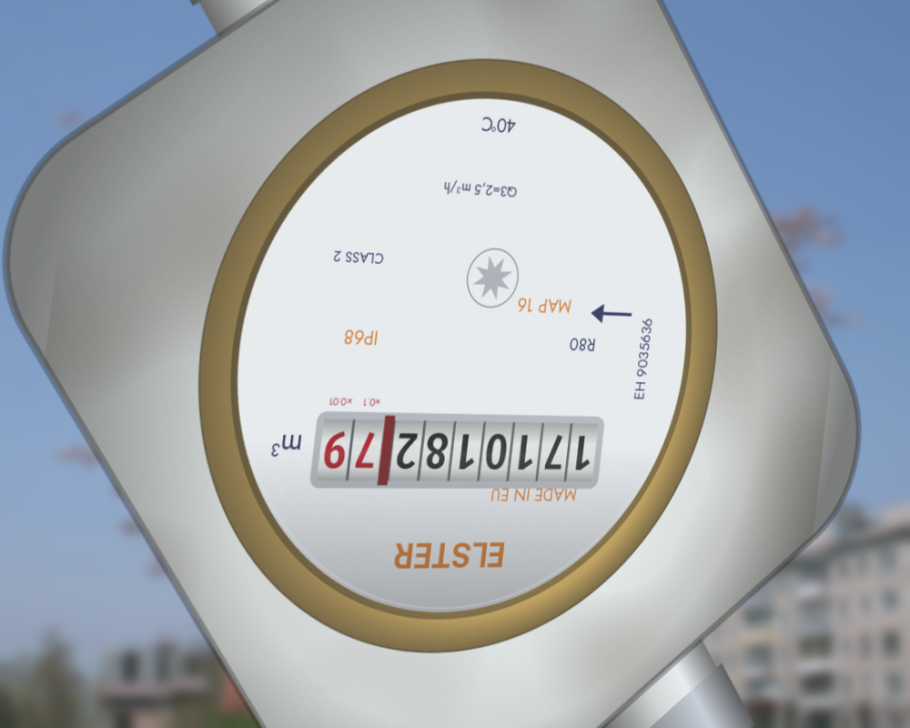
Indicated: 1710182.79m³
